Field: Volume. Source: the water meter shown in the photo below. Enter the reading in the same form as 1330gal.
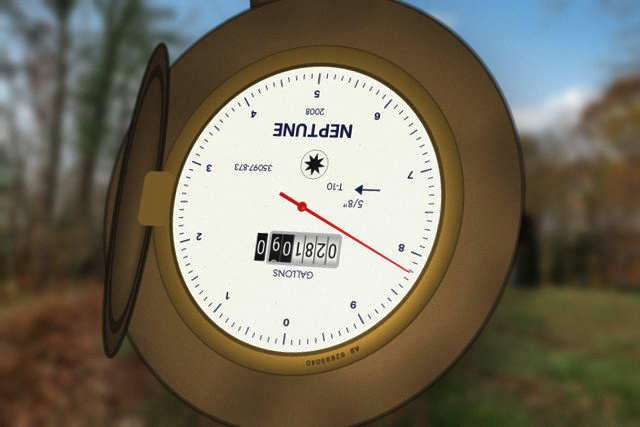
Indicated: 281088.2gal
